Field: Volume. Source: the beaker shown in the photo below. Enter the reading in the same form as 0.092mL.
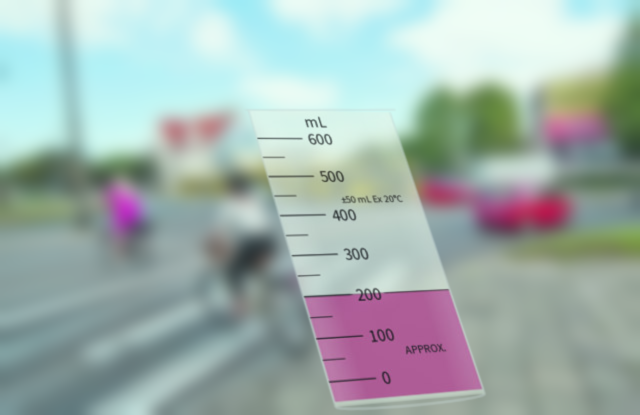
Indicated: 200mL
